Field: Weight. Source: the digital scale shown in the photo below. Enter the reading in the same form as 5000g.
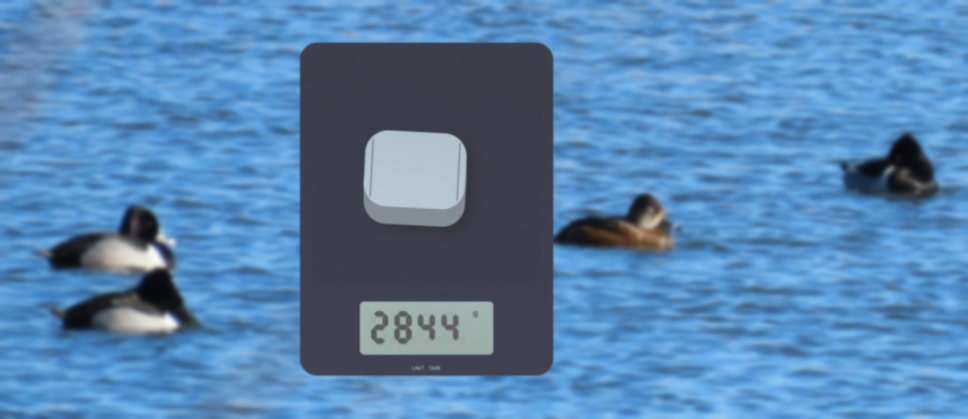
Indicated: 2844g
